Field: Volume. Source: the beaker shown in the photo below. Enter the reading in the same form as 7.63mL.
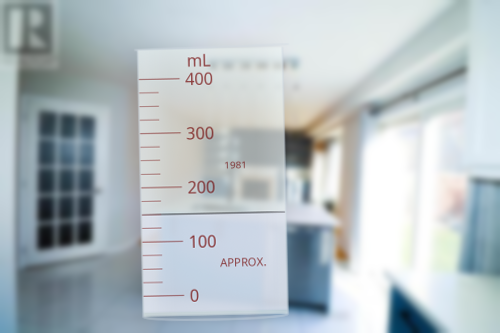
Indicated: 150mL
